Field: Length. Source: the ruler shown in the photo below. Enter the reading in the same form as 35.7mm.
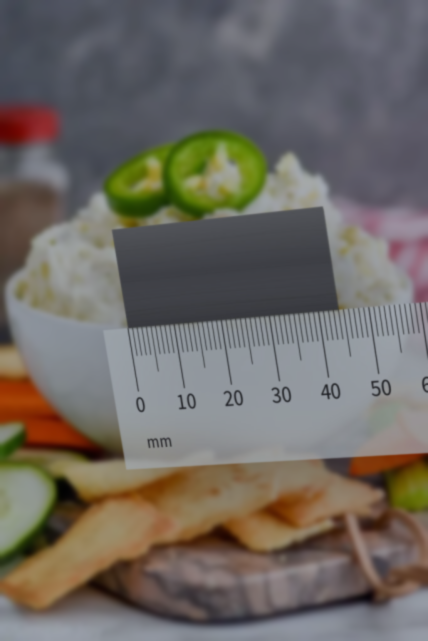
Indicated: 44mm
